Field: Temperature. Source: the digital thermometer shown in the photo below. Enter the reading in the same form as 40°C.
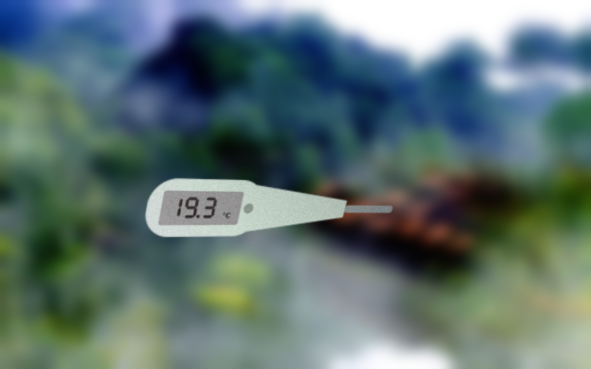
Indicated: 19.3°C
